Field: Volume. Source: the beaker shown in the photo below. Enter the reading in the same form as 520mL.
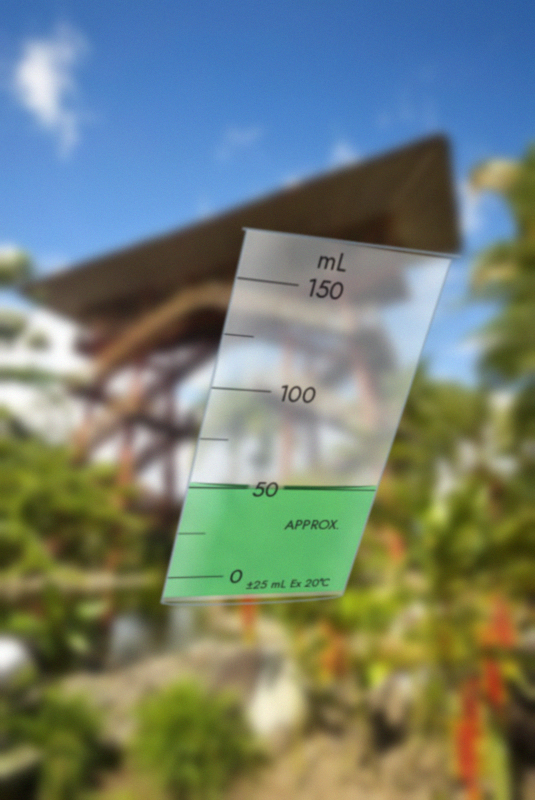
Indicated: 50mL
